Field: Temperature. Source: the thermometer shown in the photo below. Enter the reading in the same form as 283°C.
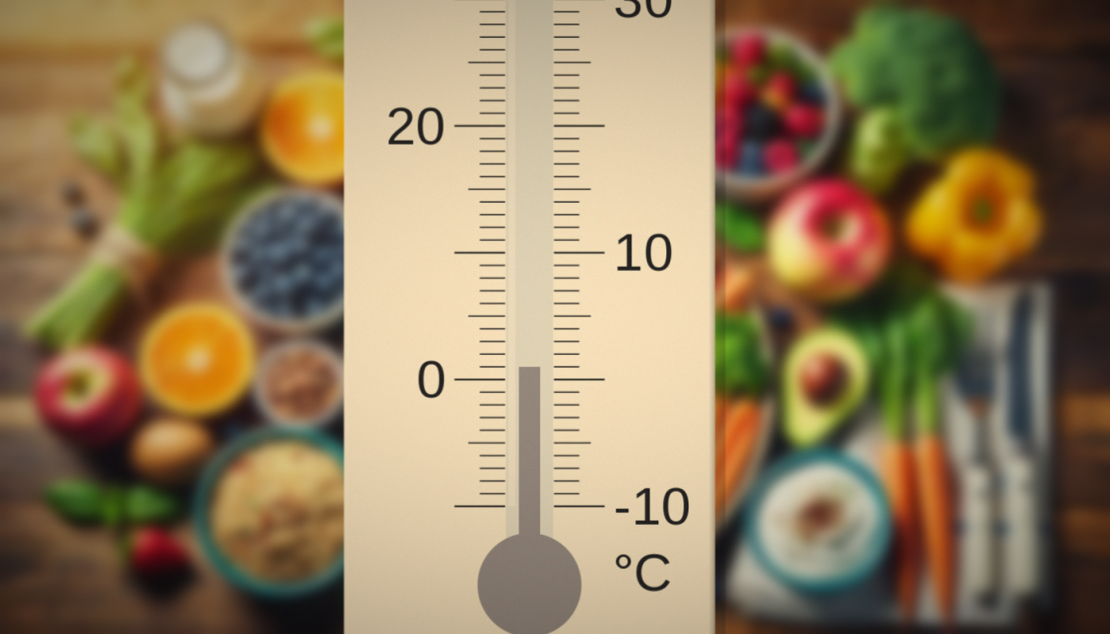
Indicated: 1°C
